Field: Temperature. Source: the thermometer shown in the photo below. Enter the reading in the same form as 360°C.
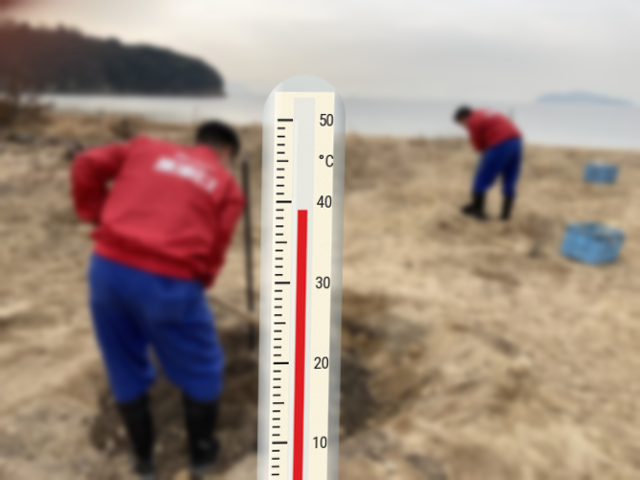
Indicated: 39°C
